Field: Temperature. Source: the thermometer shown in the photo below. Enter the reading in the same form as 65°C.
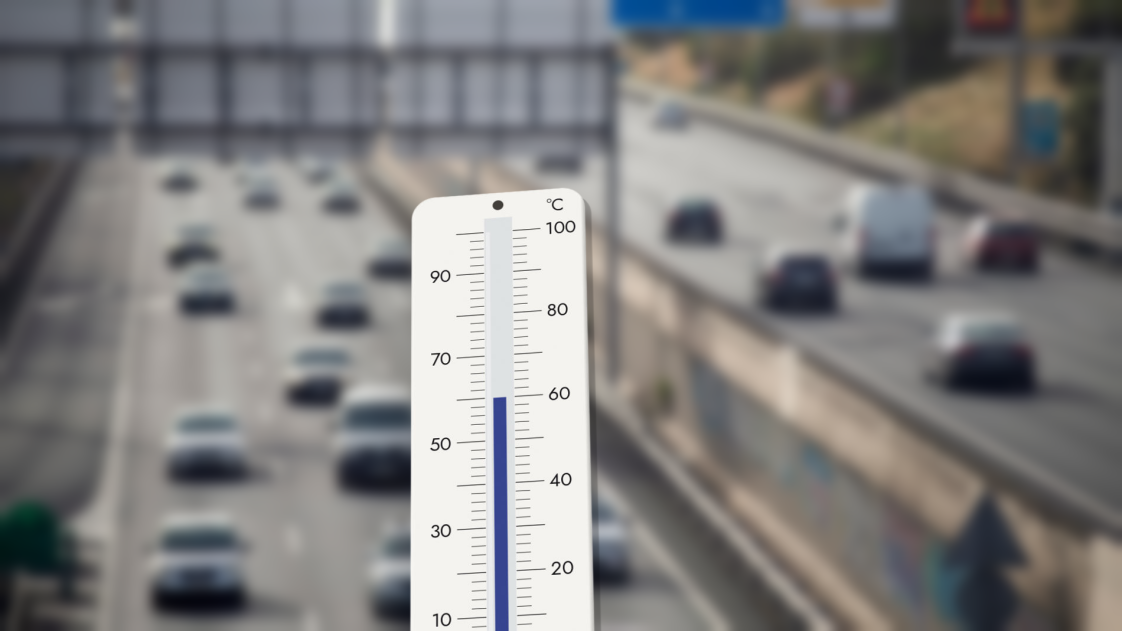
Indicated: 60°C
